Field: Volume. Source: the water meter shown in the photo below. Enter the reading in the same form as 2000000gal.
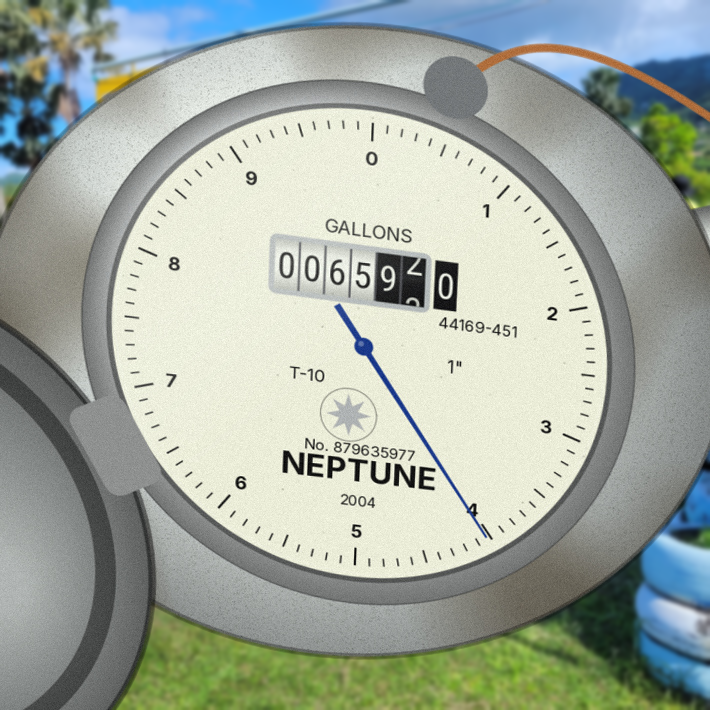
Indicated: 65924.0gal
